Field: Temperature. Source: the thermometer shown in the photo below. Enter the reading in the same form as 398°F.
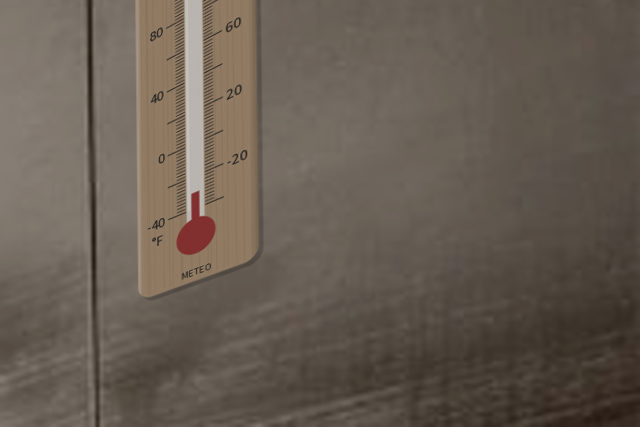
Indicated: -30°F
